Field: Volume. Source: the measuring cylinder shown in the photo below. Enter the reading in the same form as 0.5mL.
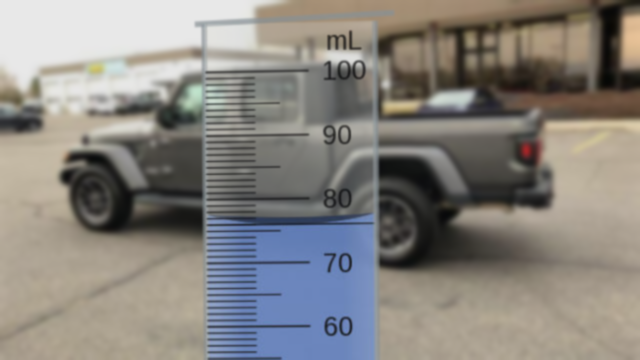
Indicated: 76mL
